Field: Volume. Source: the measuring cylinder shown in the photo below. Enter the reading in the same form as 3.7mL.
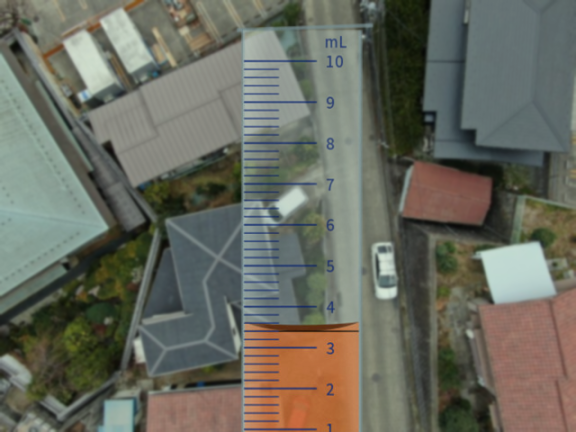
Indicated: 3.4mL
